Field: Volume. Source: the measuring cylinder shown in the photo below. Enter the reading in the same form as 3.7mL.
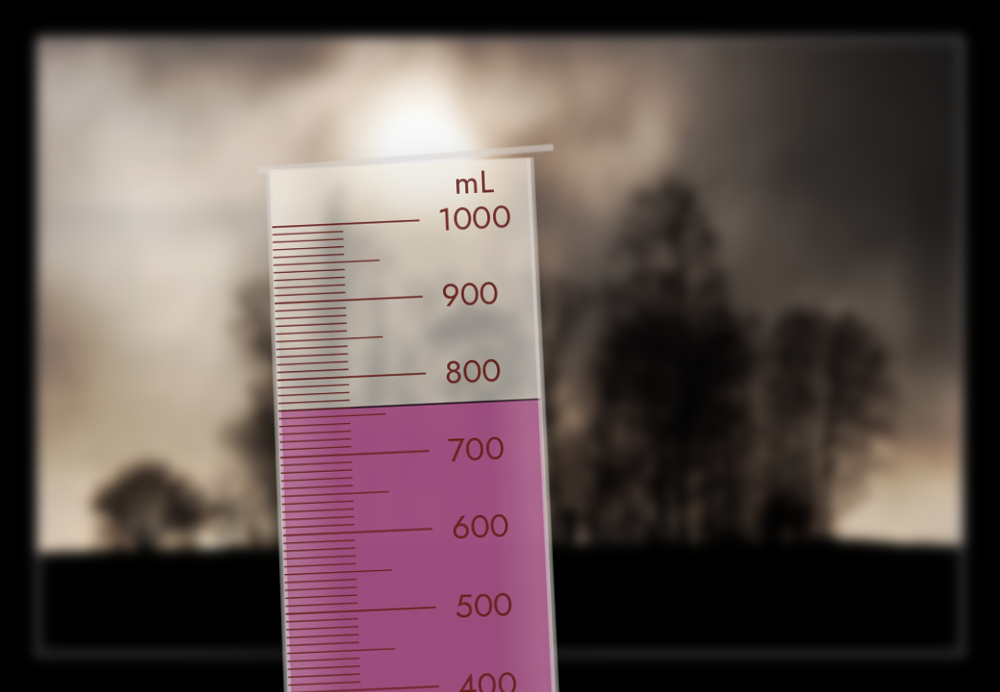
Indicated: 760mL
